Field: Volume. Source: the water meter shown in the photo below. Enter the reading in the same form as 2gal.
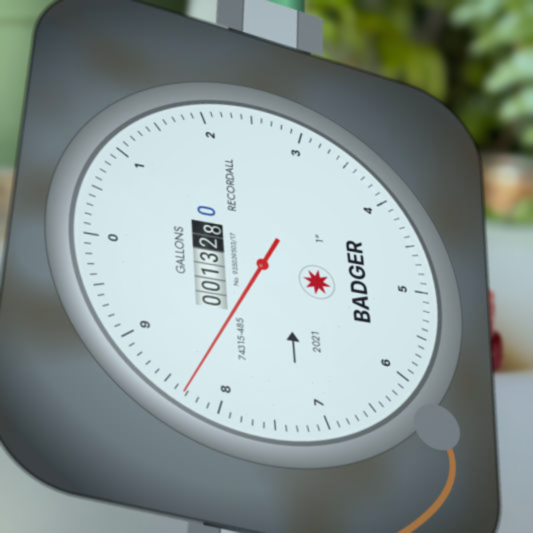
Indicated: 13278.3gal
